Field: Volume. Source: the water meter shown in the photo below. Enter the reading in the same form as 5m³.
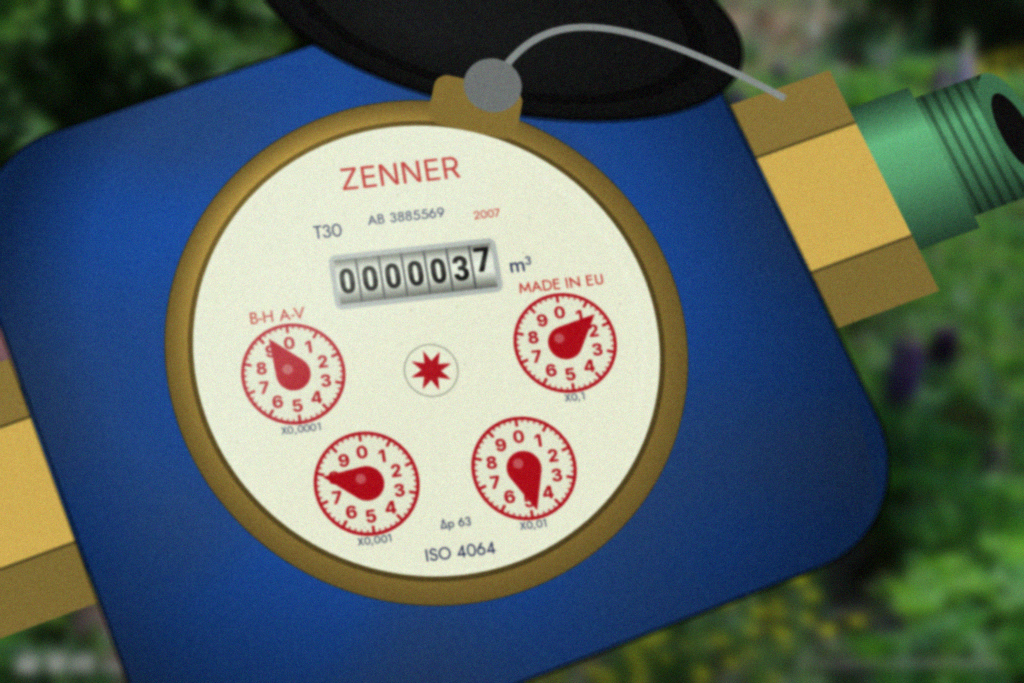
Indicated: 37.1479m³
